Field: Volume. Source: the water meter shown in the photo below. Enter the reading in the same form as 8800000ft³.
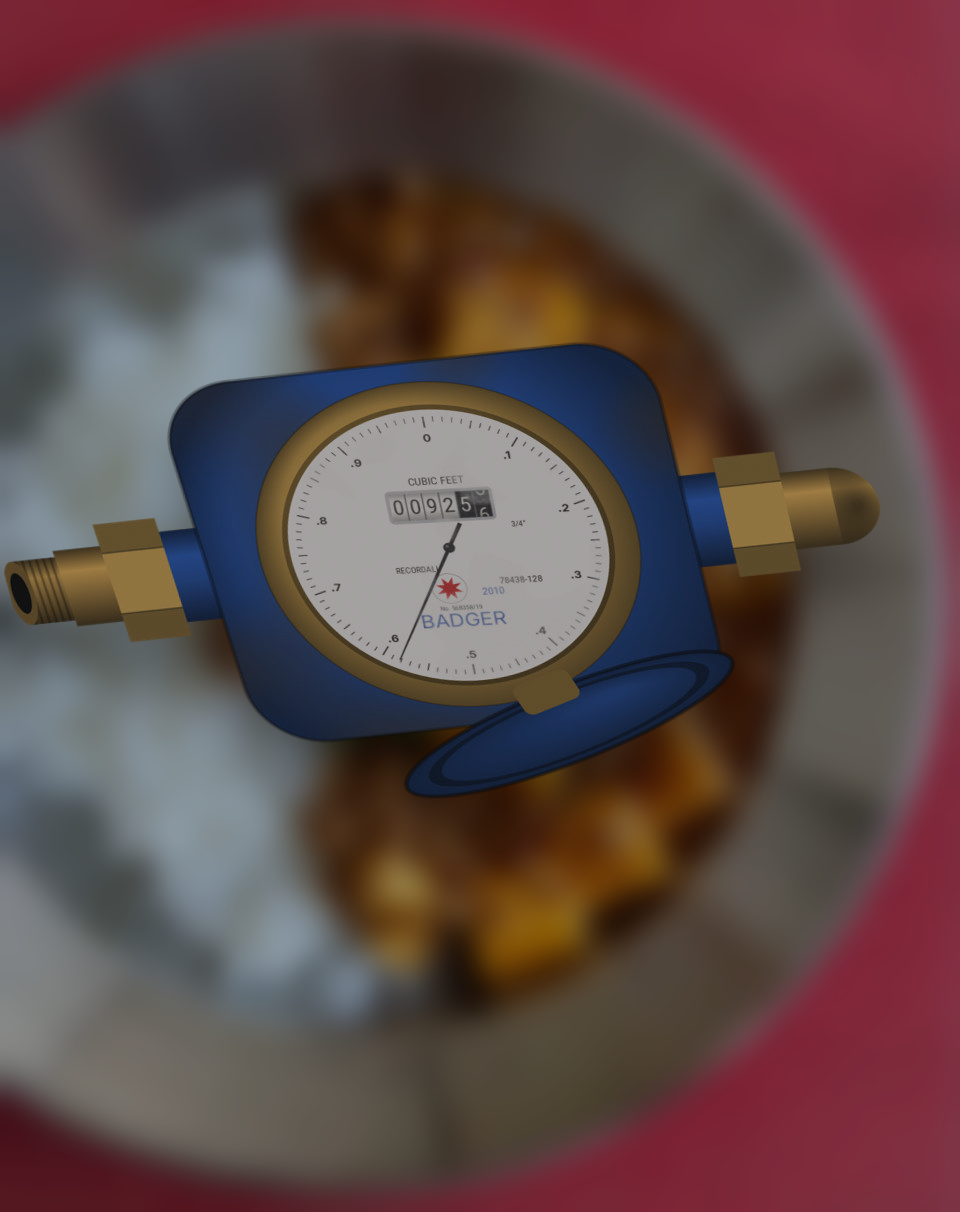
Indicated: 9255.58ft³
